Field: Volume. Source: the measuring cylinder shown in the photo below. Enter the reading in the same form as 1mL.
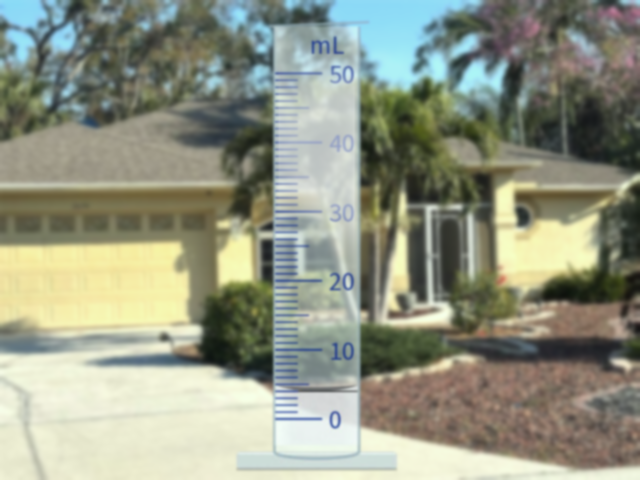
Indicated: 4mL
